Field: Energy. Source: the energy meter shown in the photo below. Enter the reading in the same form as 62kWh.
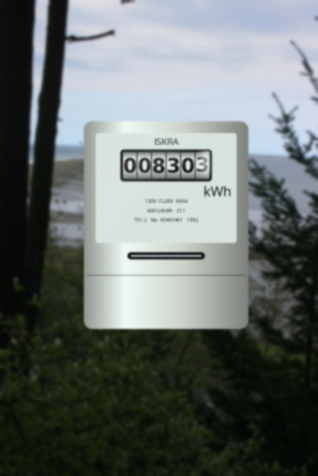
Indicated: 8303kWh
